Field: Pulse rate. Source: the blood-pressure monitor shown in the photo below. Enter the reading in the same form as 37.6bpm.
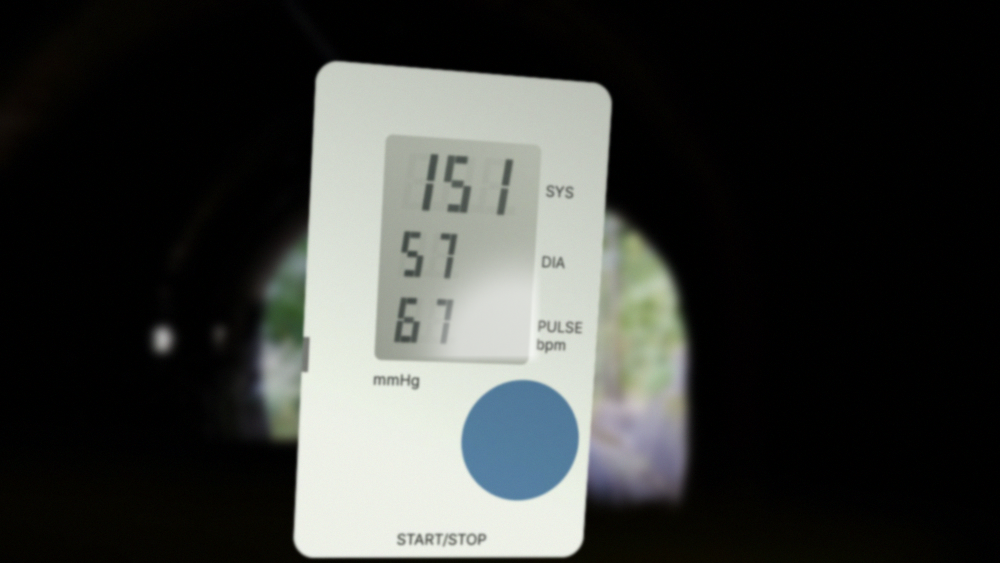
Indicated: 67bpm
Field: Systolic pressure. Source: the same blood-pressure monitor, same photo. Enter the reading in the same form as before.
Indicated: 151mmHg
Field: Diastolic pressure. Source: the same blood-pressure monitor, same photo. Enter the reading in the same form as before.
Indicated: 57mmHg
